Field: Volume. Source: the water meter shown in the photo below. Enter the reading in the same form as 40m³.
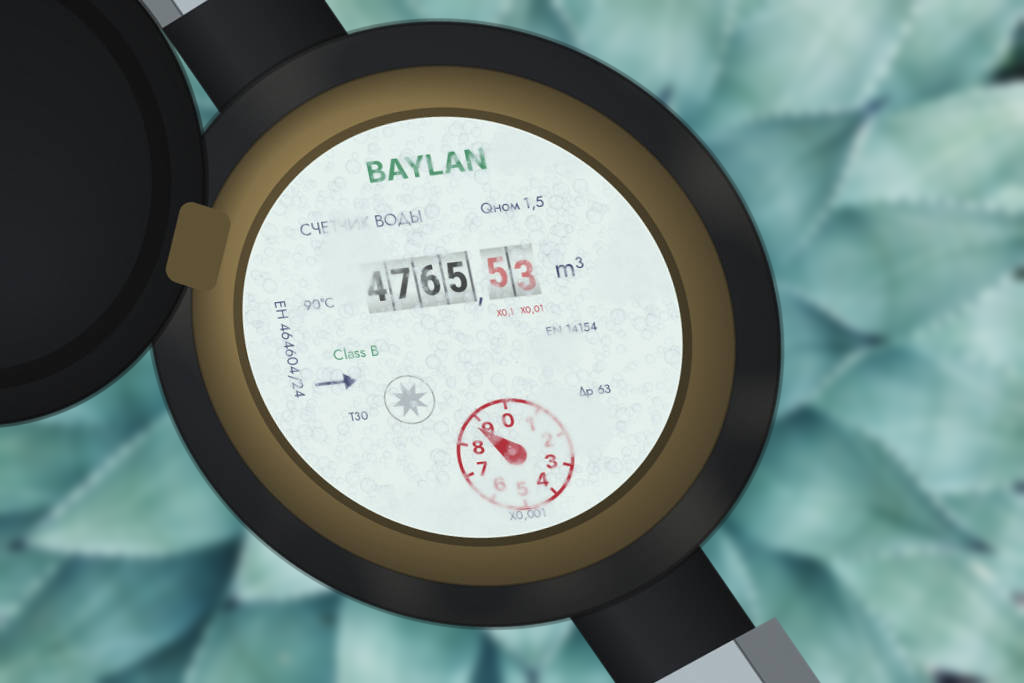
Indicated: 4765.528m³
